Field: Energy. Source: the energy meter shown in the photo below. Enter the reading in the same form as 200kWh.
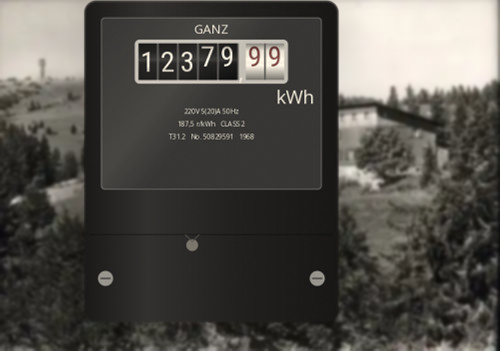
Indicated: 12379.99kWh
